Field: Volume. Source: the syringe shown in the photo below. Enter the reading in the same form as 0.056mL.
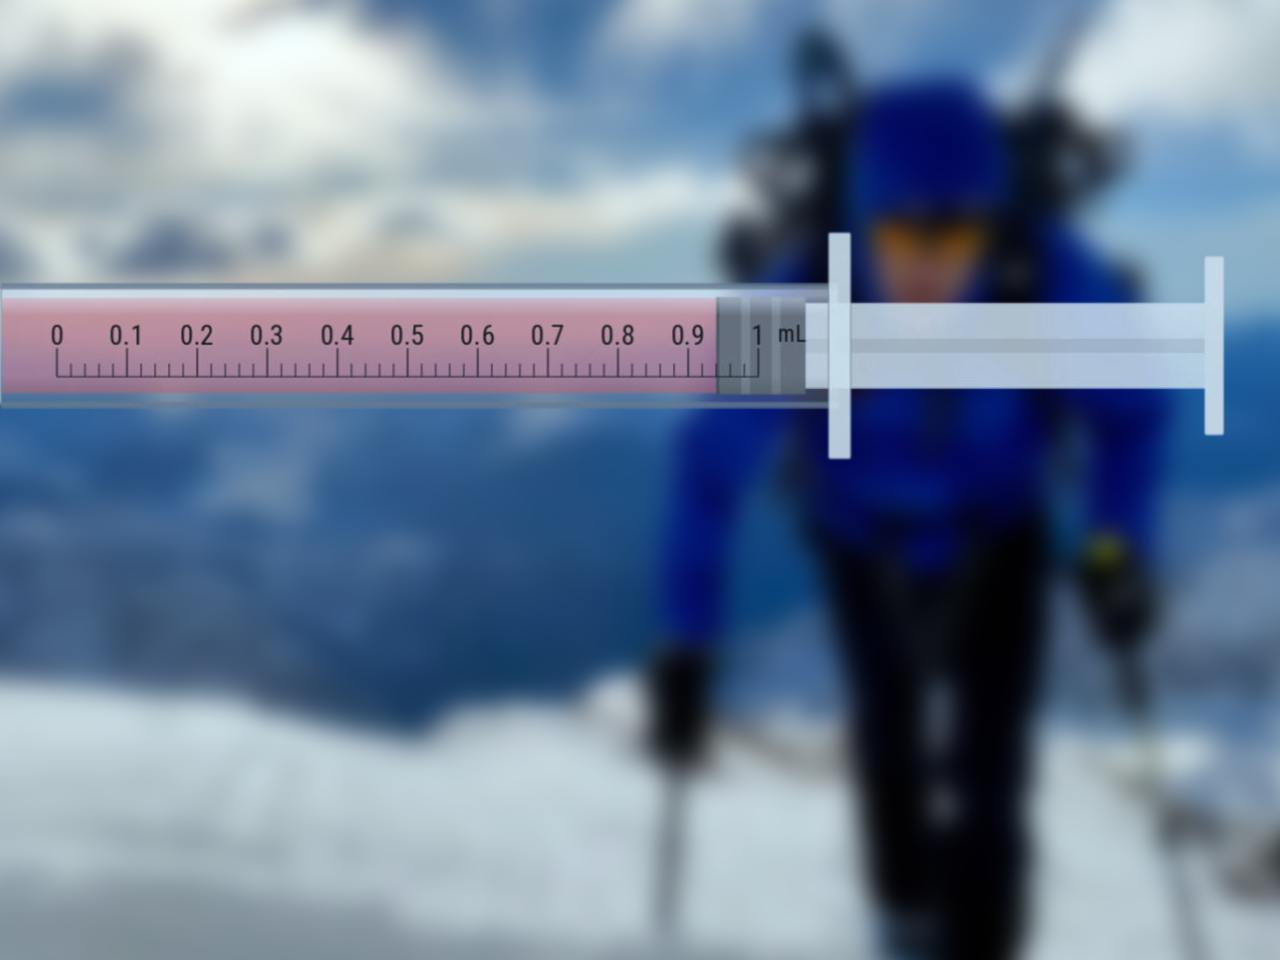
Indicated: 0.94mL
